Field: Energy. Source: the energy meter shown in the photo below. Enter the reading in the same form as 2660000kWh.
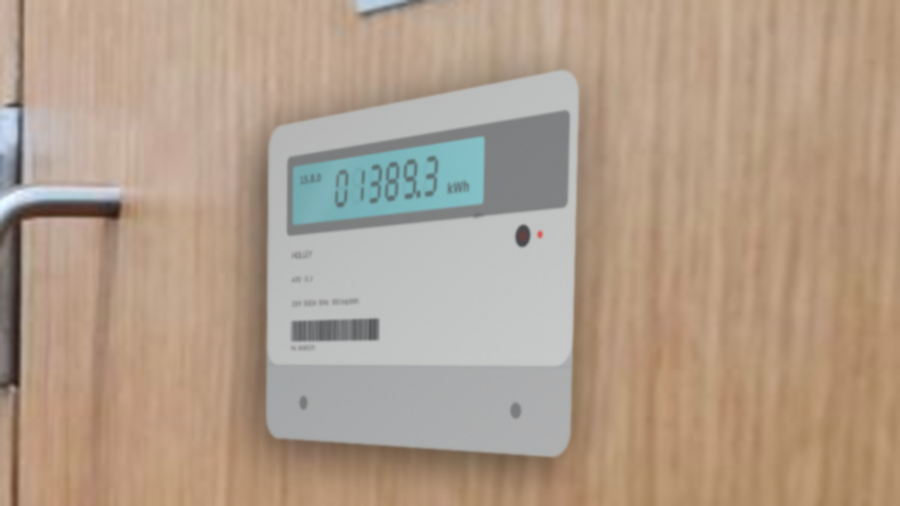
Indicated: 1389.3kWh
